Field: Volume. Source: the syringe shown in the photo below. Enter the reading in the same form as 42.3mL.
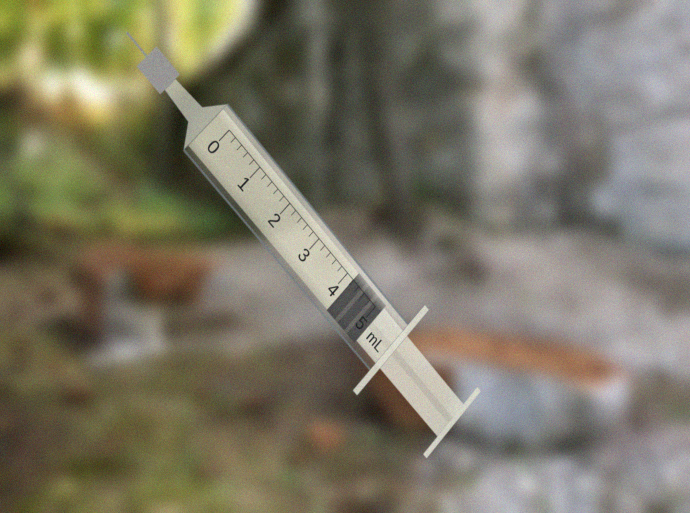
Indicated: 4.2mL
